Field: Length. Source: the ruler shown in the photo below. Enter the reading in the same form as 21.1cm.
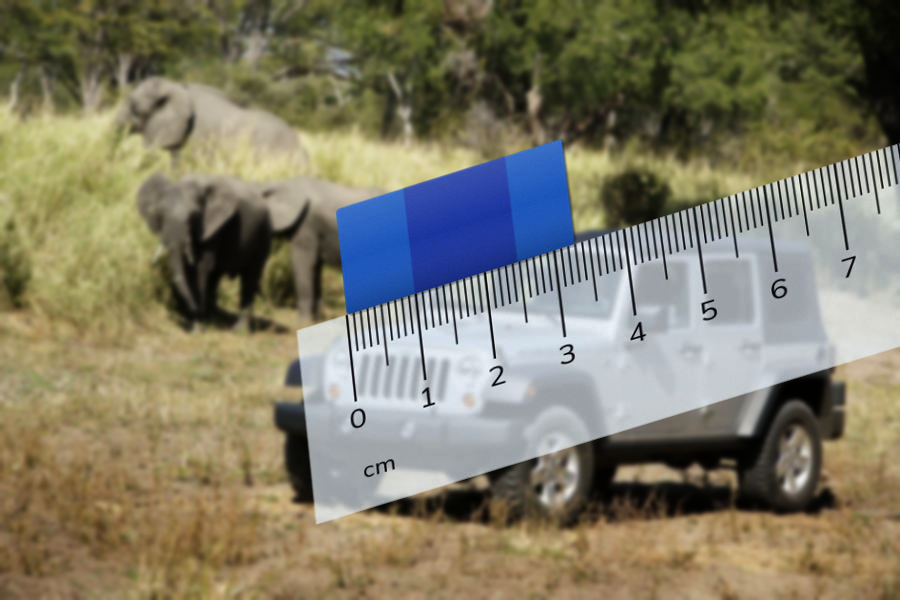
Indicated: 3.3cm
